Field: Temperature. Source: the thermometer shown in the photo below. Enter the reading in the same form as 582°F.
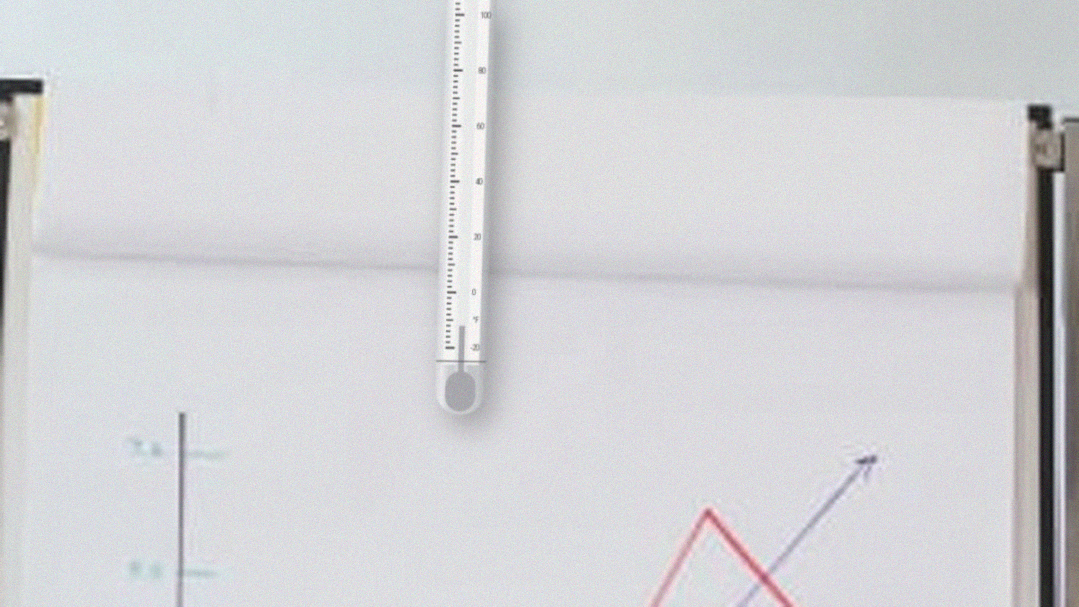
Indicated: -12°F
